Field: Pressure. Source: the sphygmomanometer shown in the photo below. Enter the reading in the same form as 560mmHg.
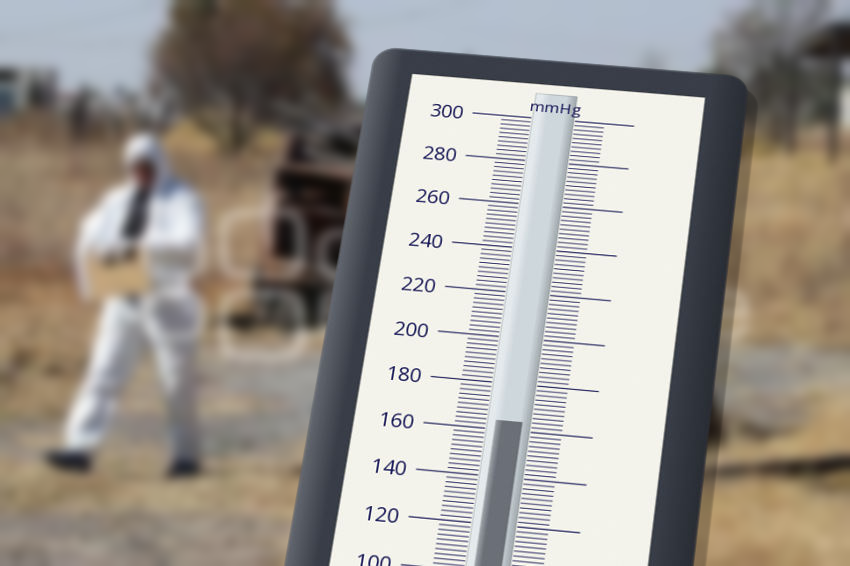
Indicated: 164mmHg
